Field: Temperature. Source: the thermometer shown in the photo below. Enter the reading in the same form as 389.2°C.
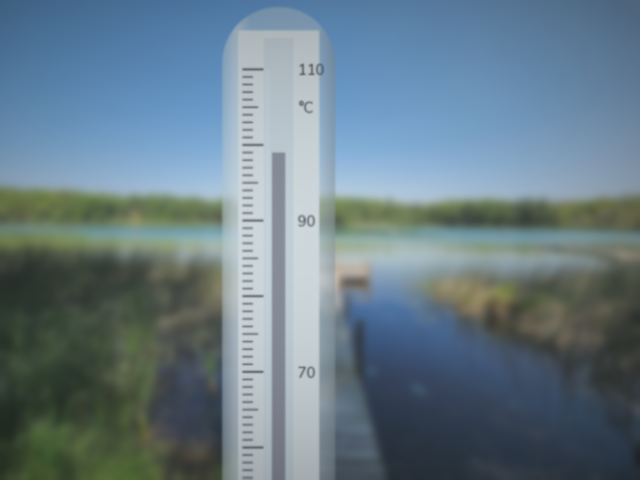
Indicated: 99°C
